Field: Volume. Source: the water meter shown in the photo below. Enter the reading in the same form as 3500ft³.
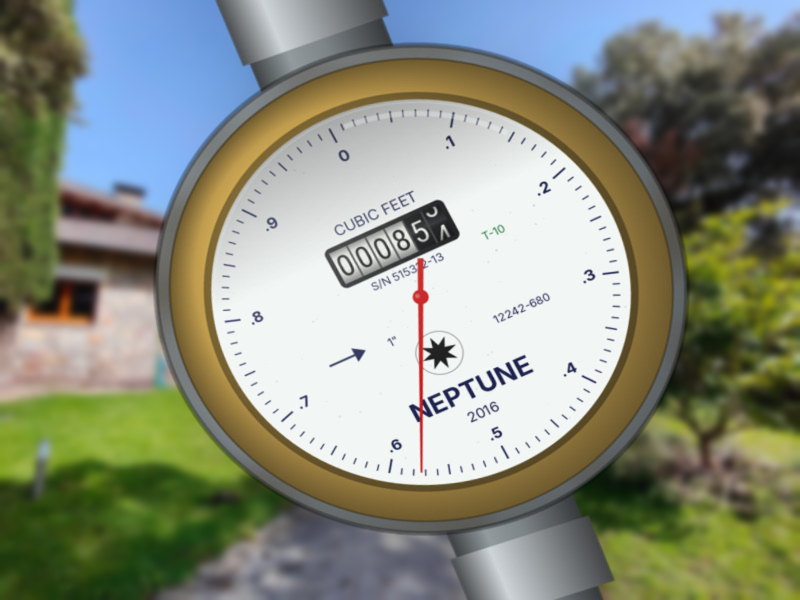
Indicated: 853.57ft³
